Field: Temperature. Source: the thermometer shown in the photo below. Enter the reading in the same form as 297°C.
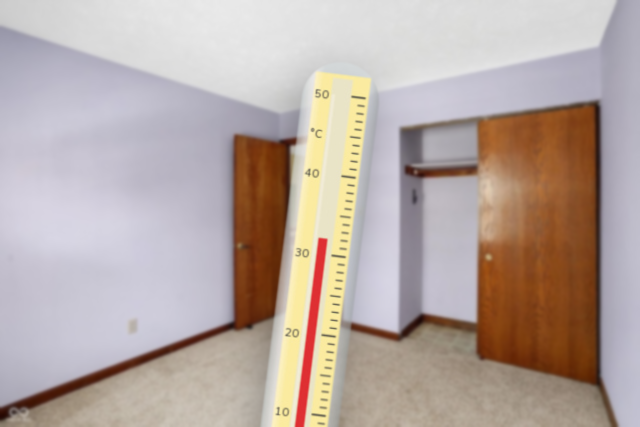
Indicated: 32°C
